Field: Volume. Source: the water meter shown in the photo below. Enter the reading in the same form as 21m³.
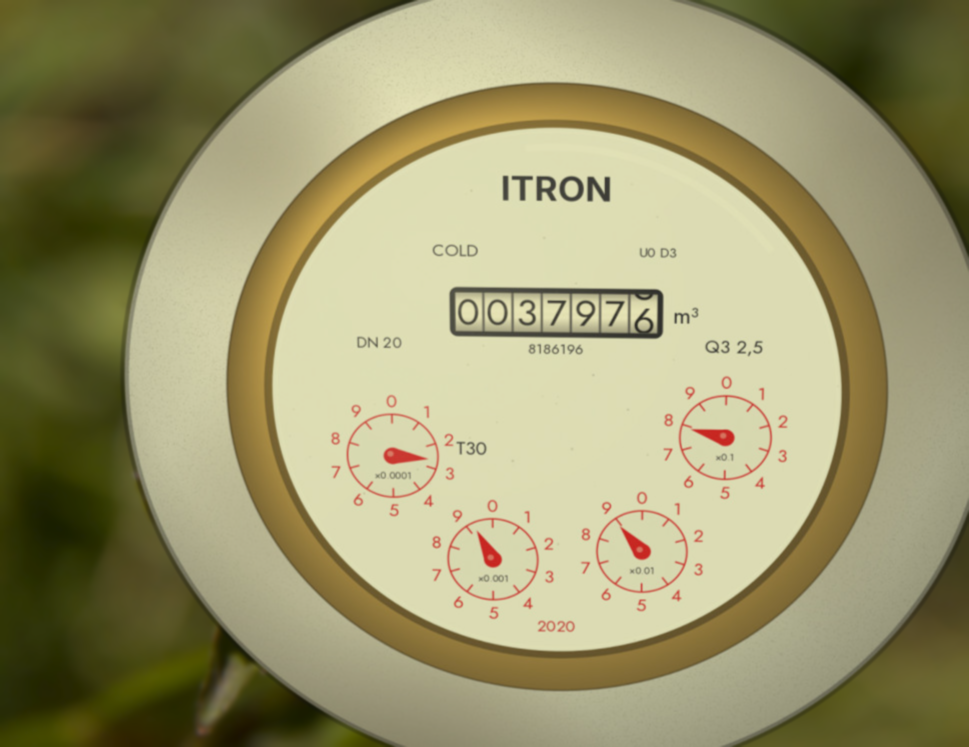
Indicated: 37975.7892m³
